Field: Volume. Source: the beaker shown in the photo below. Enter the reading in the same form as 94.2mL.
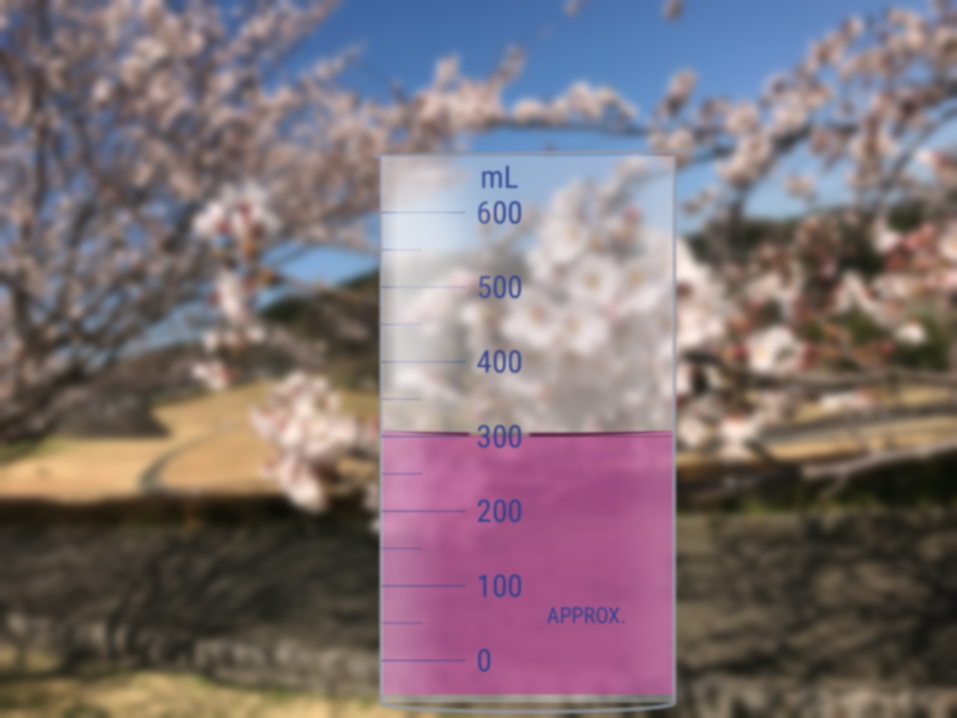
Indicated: 300mL
